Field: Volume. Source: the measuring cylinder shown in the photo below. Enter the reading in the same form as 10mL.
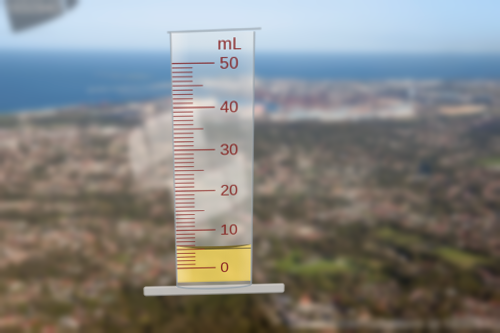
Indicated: 5mL
